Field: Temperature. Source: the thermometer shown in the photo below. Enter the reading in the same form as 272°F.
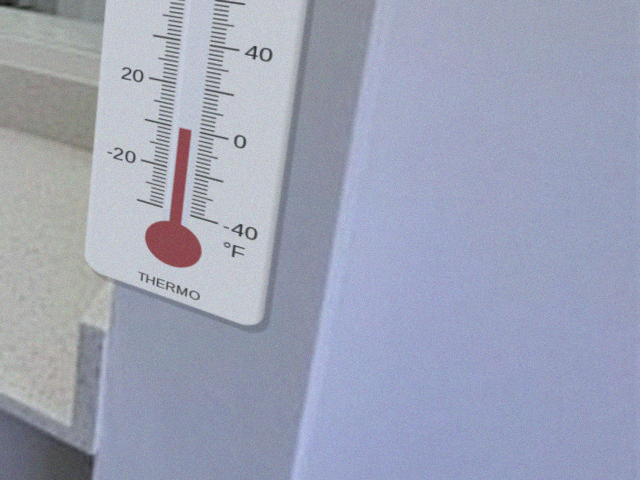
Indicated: 0°F
